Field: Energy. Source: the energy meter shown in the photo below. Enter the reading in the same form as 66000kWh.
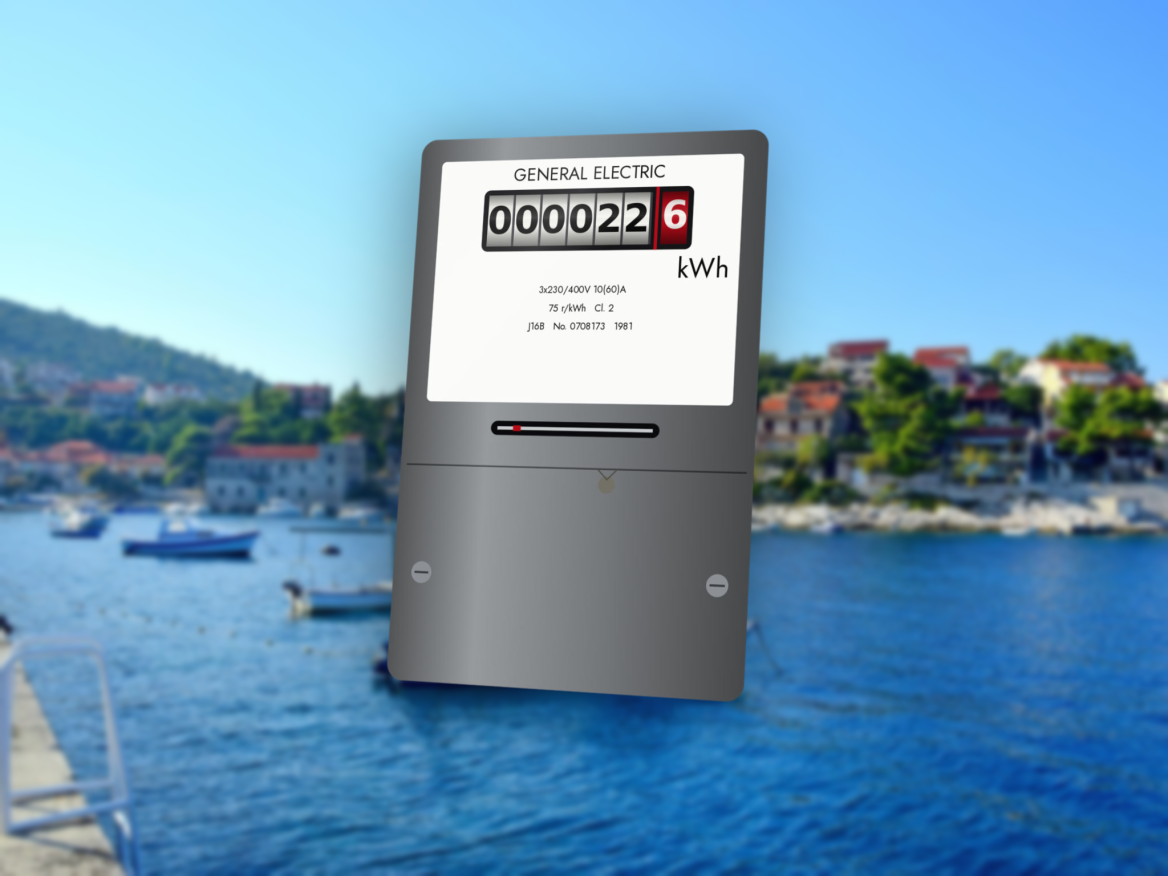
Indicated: 22.6kWh
